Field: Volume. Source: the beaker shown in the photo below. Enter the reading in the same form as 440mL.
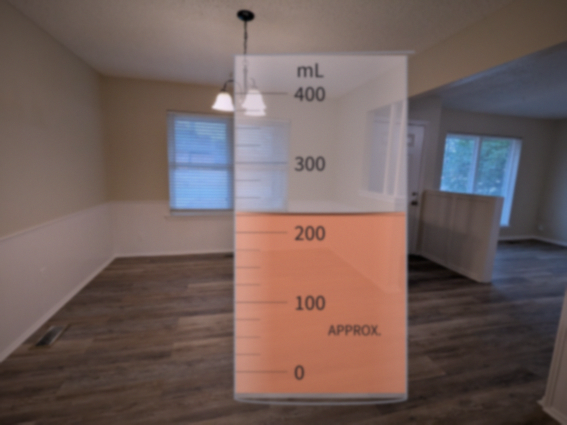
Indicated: 225mL
